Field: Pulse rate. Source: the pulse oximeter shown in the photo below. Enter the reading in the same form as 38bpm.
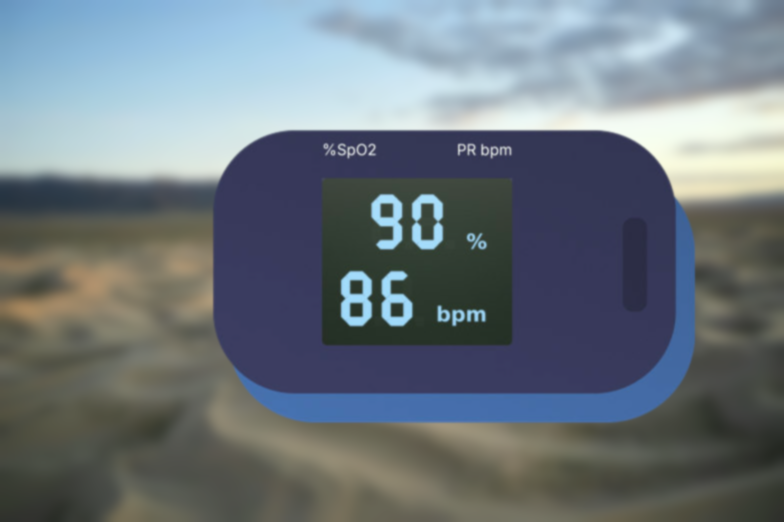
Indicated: 86bpm
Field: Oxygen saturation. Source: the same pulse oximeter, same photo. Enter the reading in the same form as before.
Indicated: 90%
